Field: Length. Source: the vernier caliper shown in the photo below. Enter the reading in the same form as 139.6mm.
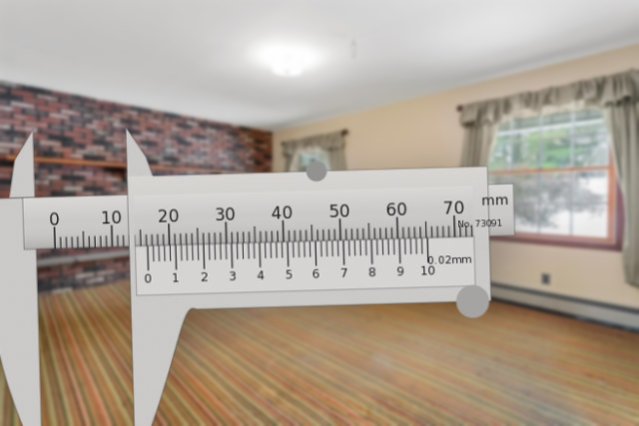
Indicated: 16.2mm
